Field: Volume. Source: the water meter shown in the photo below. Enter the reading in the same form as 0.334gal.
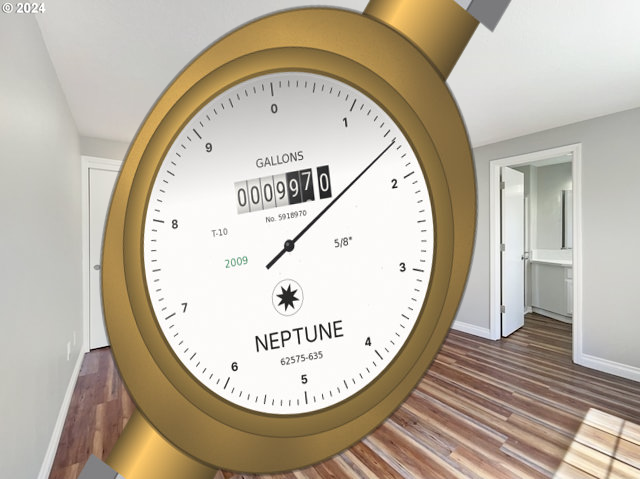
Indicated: 9971.6gal
